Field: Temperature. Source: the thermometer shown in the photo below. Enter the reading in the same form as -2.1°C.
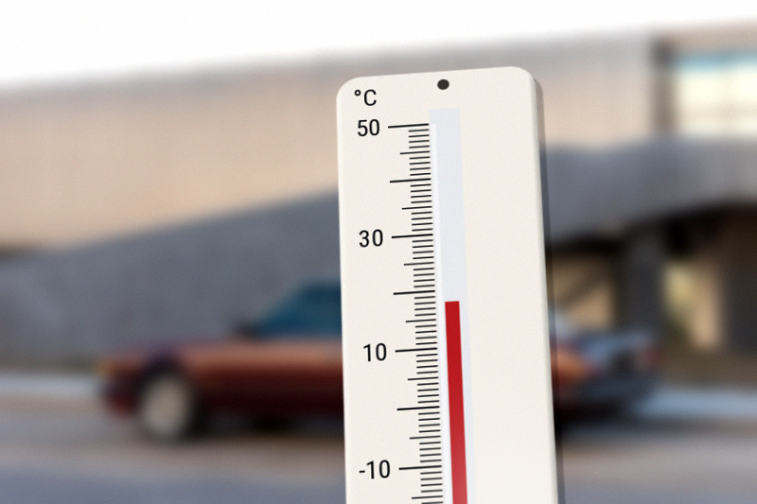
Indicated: 18°C
